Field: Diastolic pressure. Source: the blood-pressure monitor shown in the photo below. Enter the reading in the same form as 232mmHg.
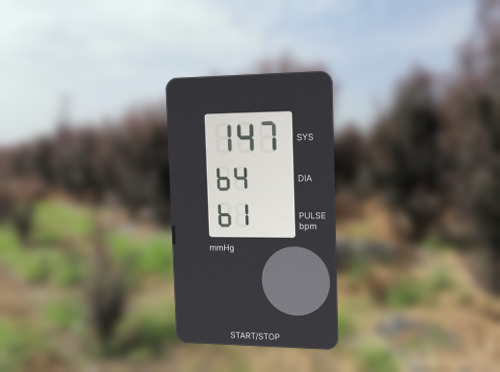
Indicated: 64mmHg
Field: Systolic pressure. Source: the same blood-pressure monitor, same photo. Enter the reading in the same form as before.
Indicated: 147mmHg
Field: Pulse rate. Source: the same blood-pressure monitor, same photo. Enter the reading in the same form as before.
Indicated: 61bpm
